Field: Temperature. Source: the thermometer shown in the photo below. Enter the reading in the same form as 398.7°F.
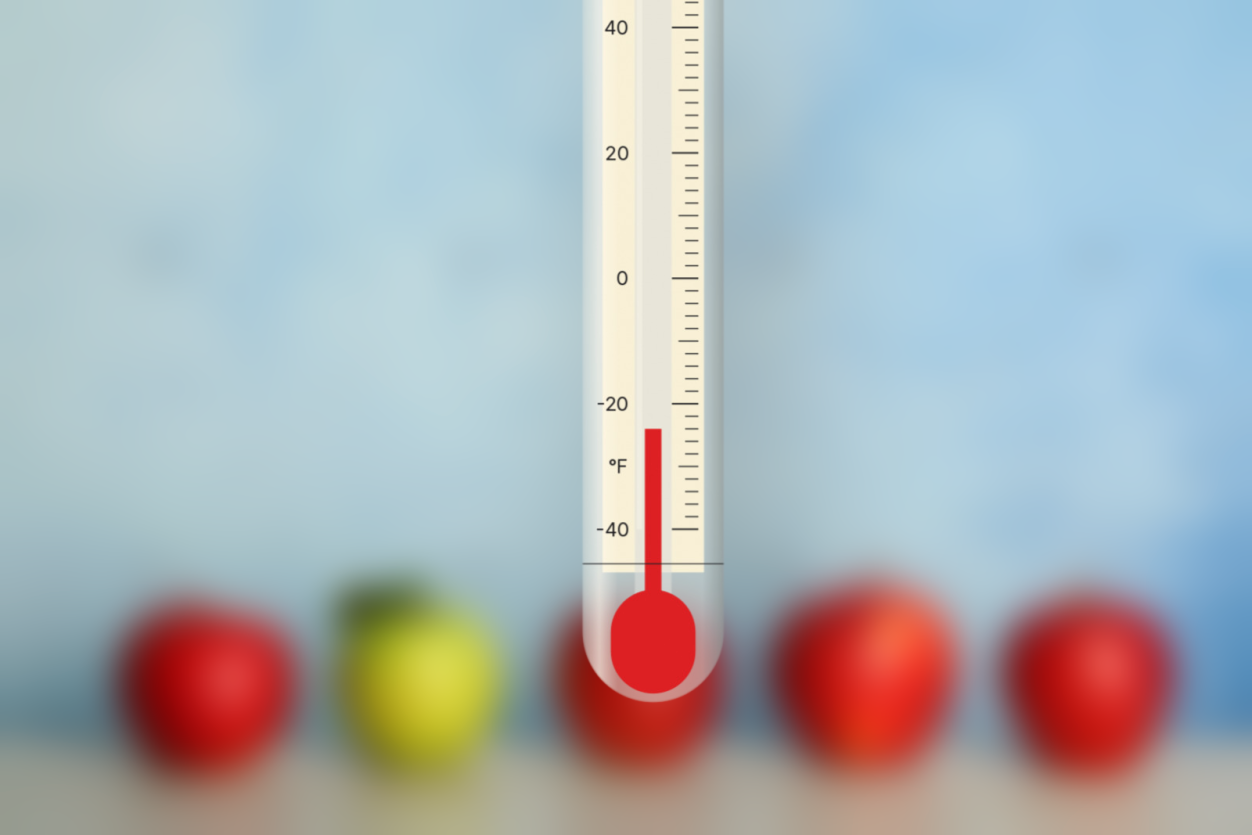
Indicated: -24°F
